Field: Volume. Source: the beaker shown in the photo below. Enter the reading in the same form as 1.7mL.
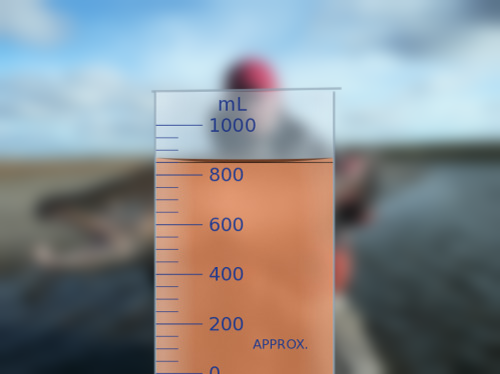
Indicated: 850mL
